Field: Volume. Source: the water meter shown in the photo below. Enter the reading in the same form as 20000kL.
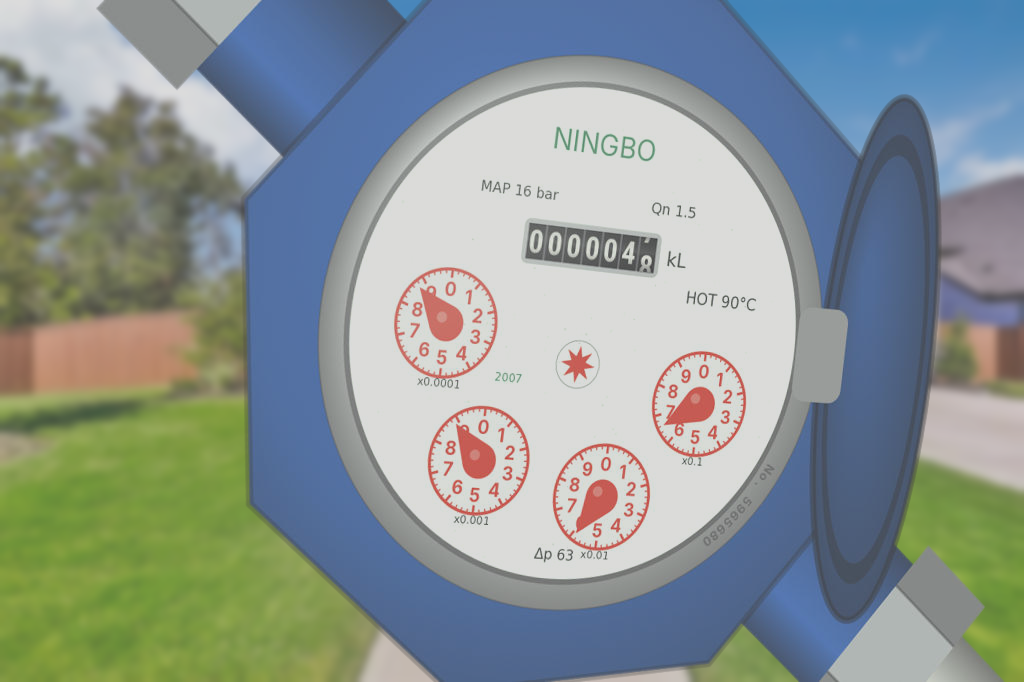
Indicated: 47.6588kL
